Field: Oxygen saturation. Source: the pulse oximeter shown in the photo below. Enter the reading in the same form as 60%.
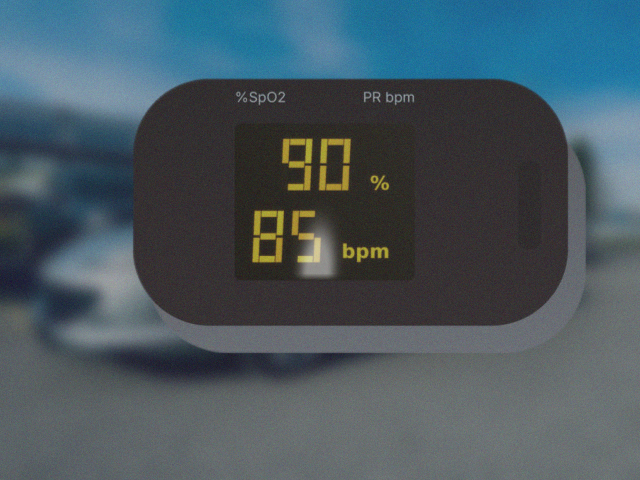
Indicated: 90%
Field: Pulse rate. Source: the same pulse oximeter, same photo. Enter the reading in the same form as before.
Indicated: 85bpm
